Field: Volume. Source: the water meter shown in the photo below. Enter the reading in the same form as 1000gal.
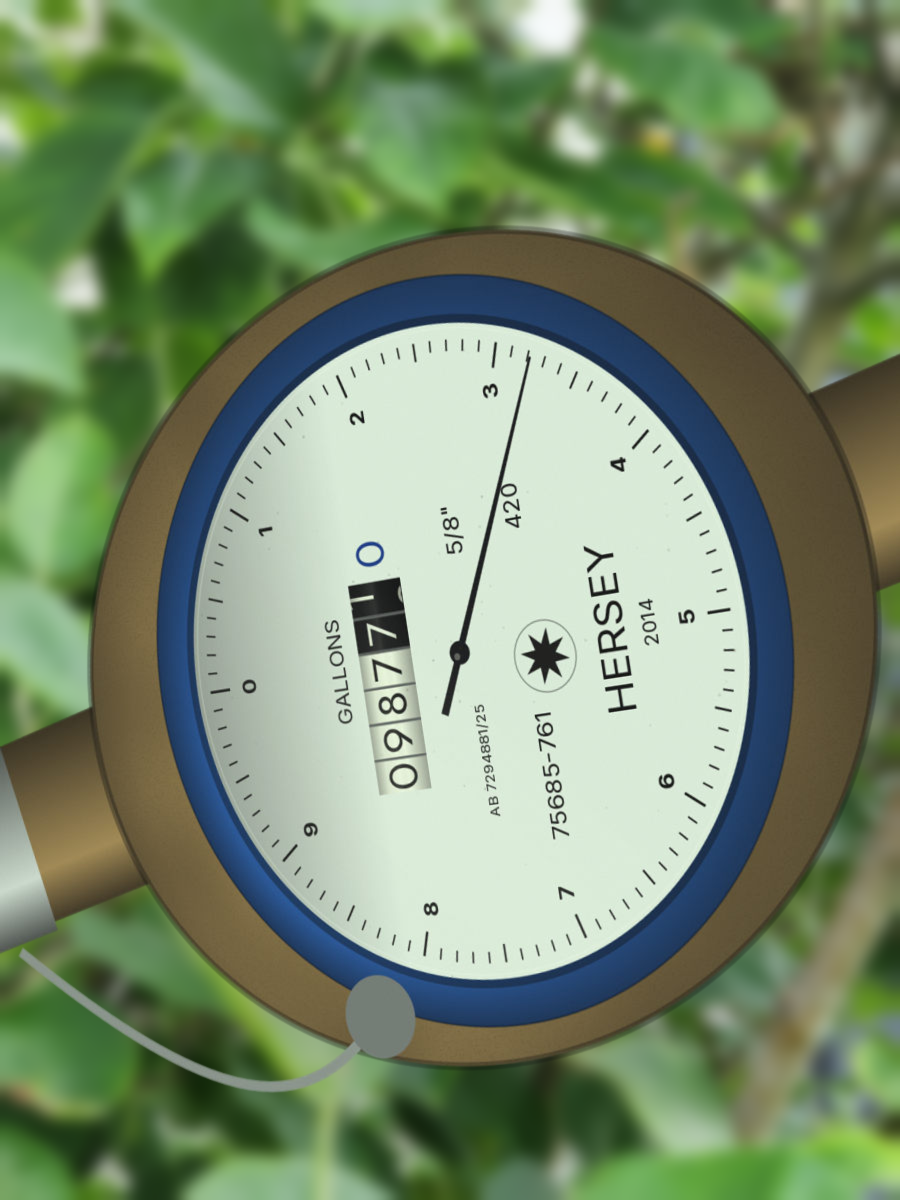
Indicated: 987713.2gal
